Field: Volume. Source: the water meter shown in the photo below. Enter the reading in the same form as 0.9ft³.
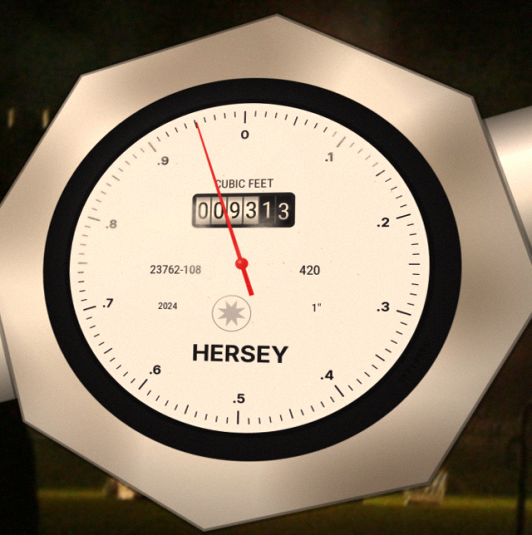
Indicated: 9312.95ft³
